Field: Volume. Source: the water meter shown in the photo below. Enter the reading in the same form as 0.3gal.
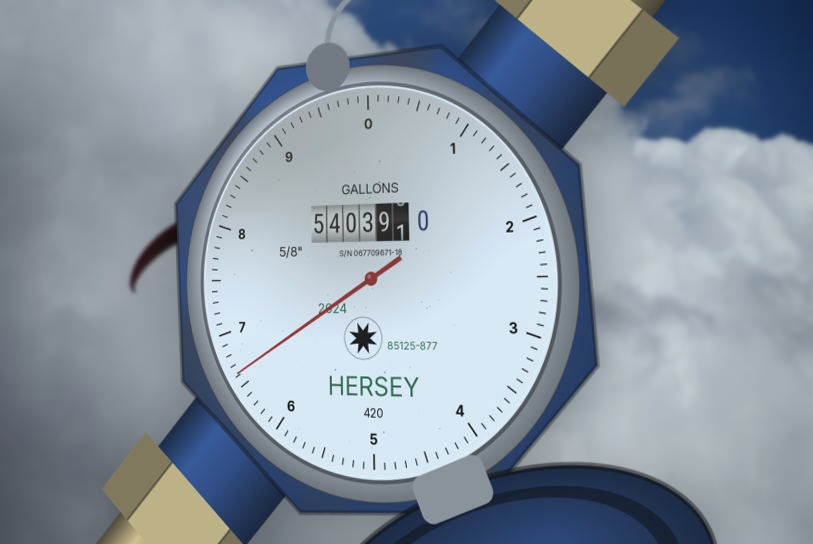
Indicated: 5403906.6gal
